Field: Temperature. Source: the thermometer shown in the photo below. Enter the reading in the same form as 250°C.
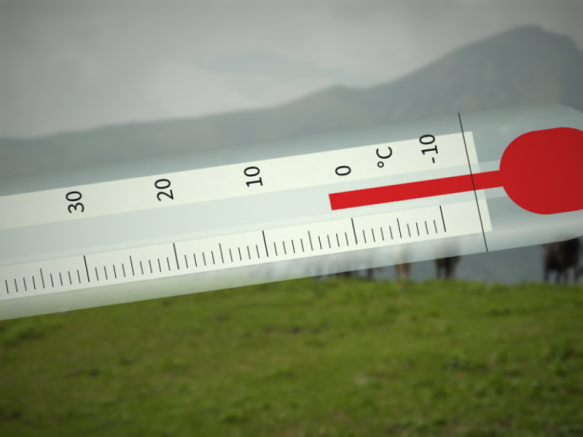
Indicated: 2°C
